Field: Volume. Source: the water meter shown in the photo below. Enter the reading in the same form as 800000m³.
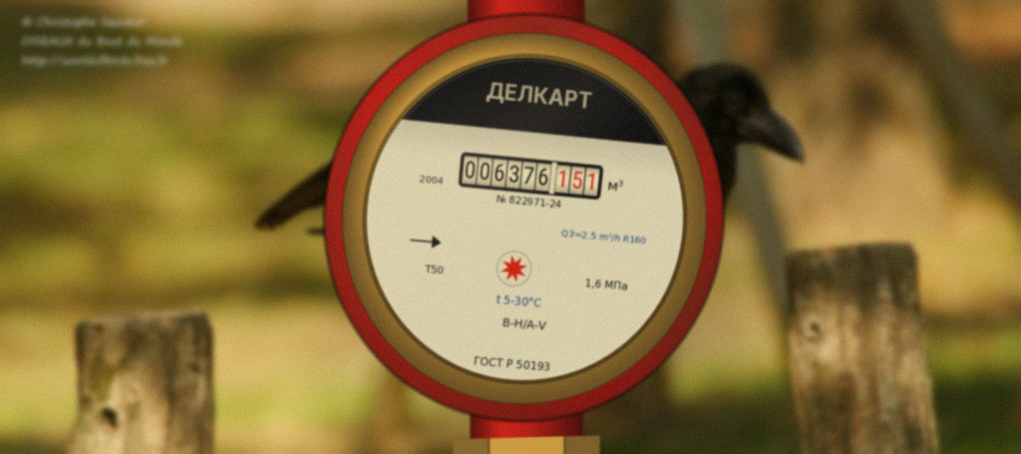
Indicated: 6376.151m³
